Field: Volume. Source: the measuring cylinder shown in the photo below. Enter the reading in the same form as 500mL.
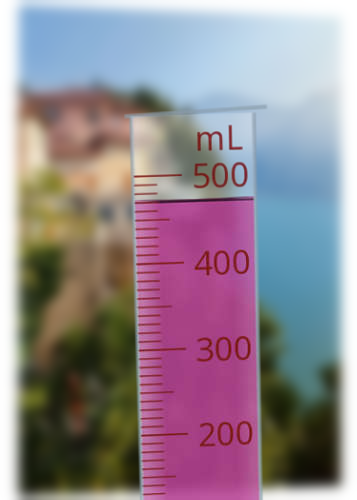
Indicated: 470mL
